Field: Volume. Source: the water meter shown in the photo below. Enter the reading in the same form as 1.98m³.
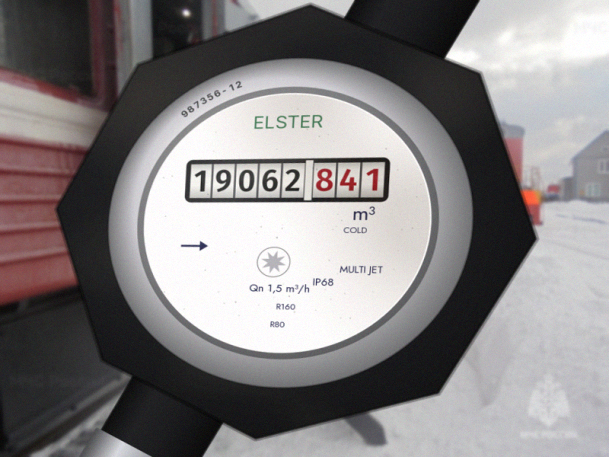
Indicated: 19062.841m³
